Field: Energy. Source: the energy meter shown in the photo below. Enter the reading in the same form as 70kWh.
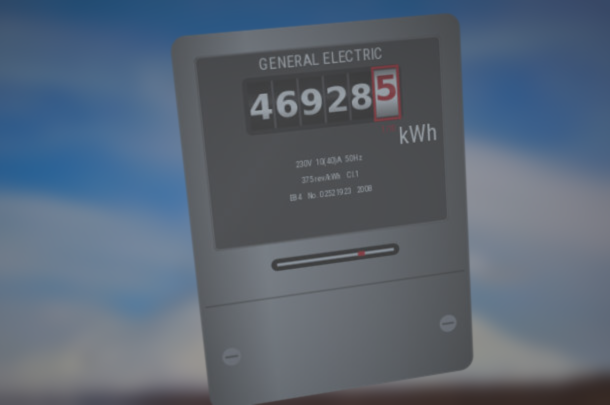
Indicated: 46928.5kWh
